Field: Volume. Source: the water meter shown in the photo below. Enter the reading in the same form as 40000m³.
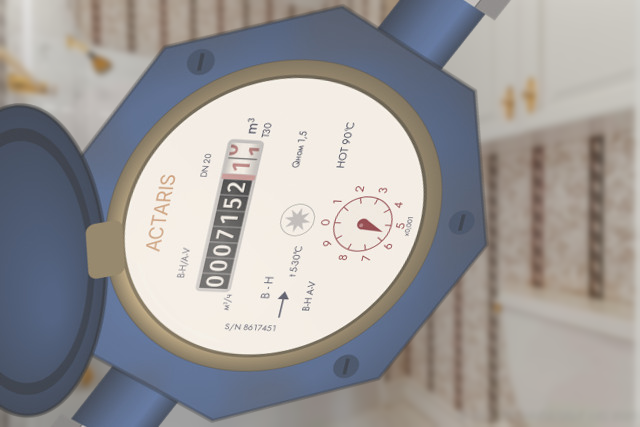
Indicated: 7152.105m³
